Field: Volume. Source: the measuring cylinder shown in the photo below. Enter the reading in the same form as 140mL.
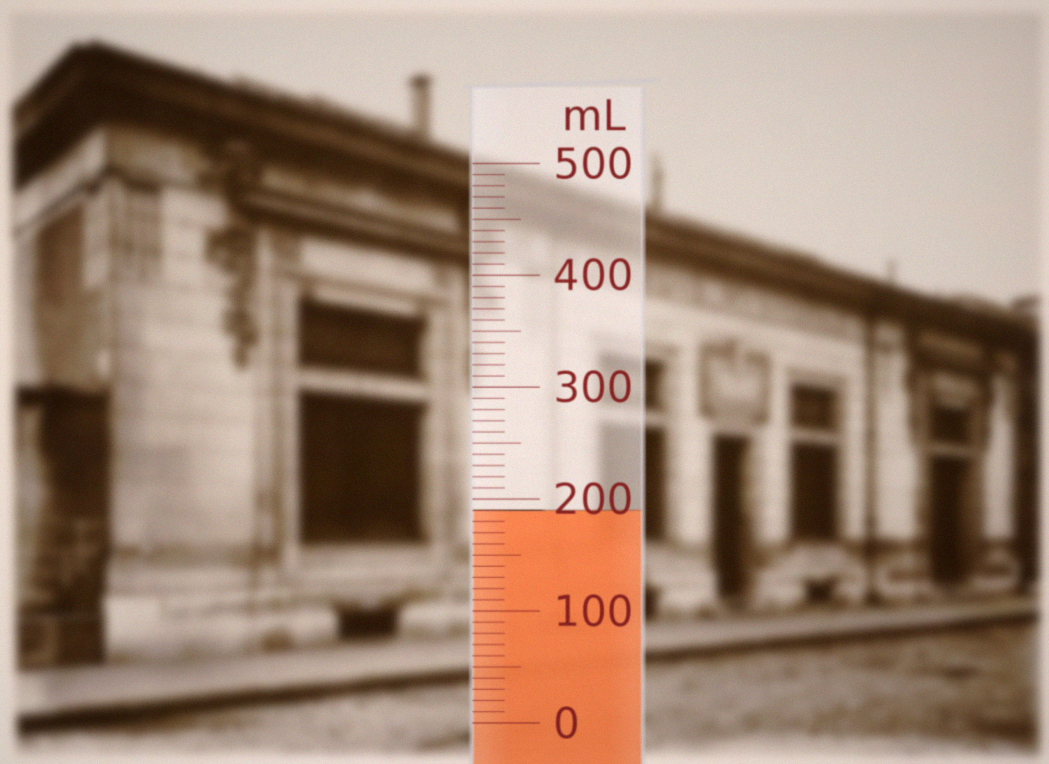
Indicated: 190mL
